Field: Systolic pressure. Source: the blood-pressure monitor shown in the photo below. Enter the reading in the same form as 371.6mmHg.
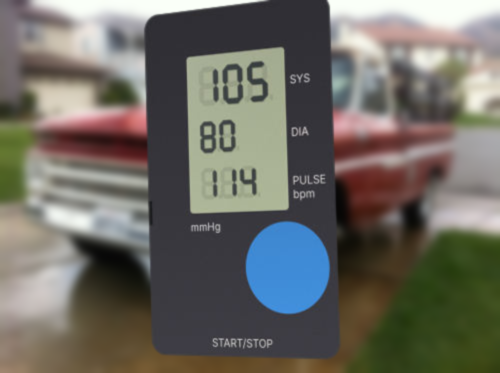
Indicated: 105mmHg
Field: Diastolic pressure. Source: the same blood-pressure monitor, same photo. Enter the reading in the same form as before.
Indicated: 80mmHg
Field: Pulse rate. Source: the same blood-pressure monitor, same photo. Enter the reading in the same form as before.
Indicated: 114bpm
